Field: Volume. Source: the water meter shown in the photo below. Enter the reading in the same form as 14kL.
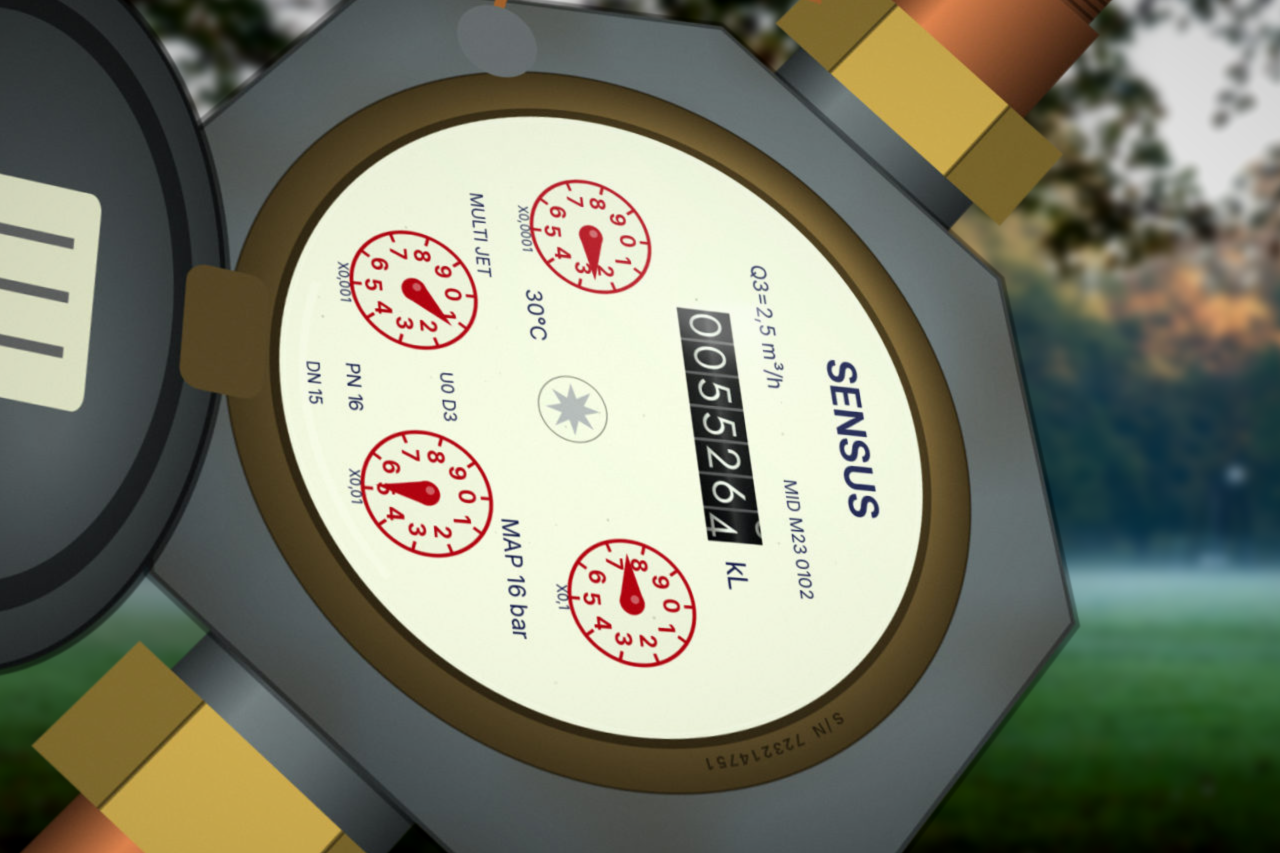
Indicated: 55263.7512kL
